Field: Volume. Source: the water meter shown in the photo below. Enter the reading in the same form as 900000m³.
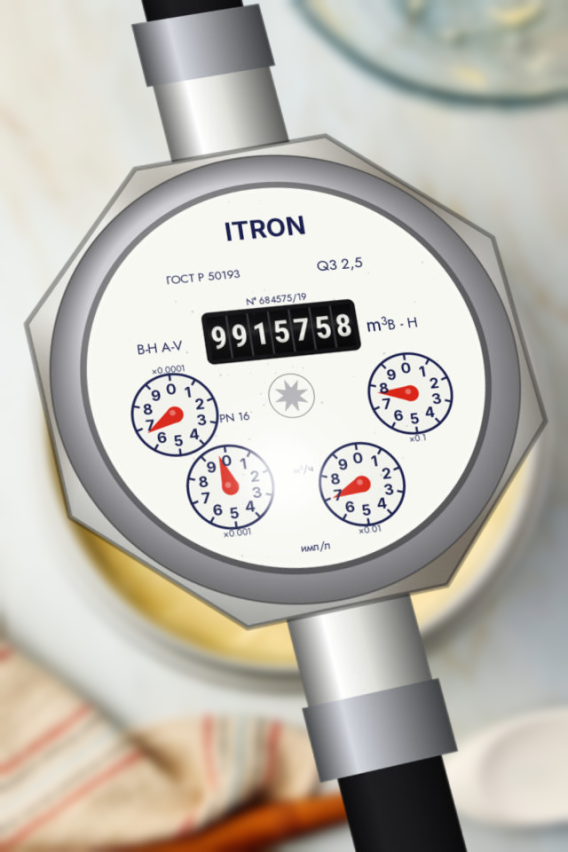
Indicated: 9915758.7696m³
